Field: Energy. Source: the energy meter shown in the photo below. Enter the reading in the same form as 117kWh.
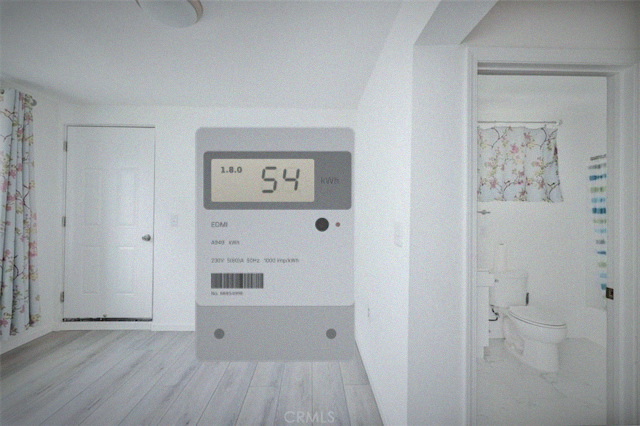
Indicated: 54kWh
